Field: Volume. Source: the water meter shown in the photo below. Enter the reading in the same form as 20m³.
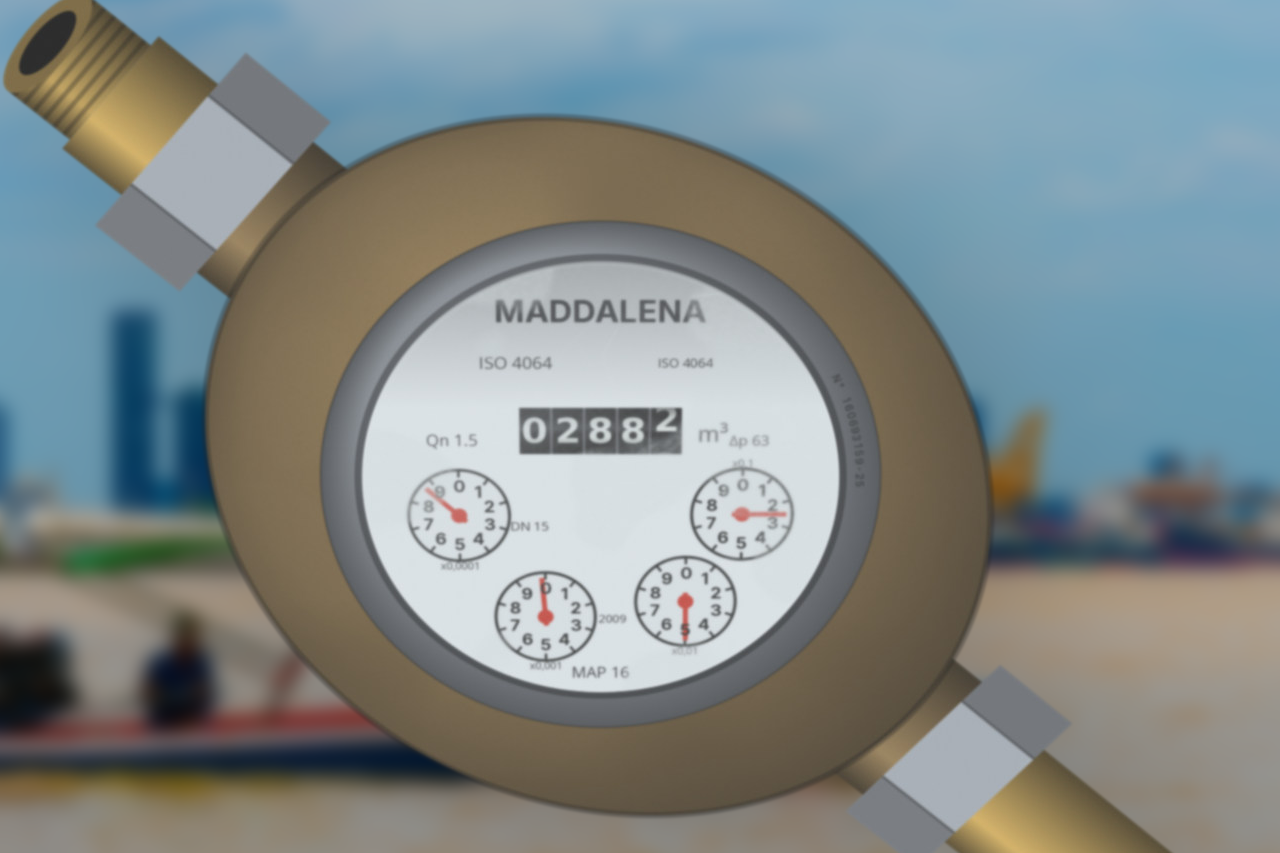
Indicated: 2882.2498m³
